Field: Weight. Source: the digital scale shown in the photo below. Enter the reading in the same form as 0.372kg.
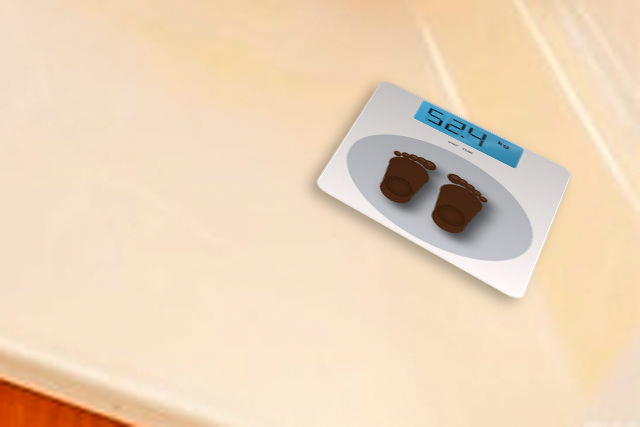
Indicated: 52.4kg
